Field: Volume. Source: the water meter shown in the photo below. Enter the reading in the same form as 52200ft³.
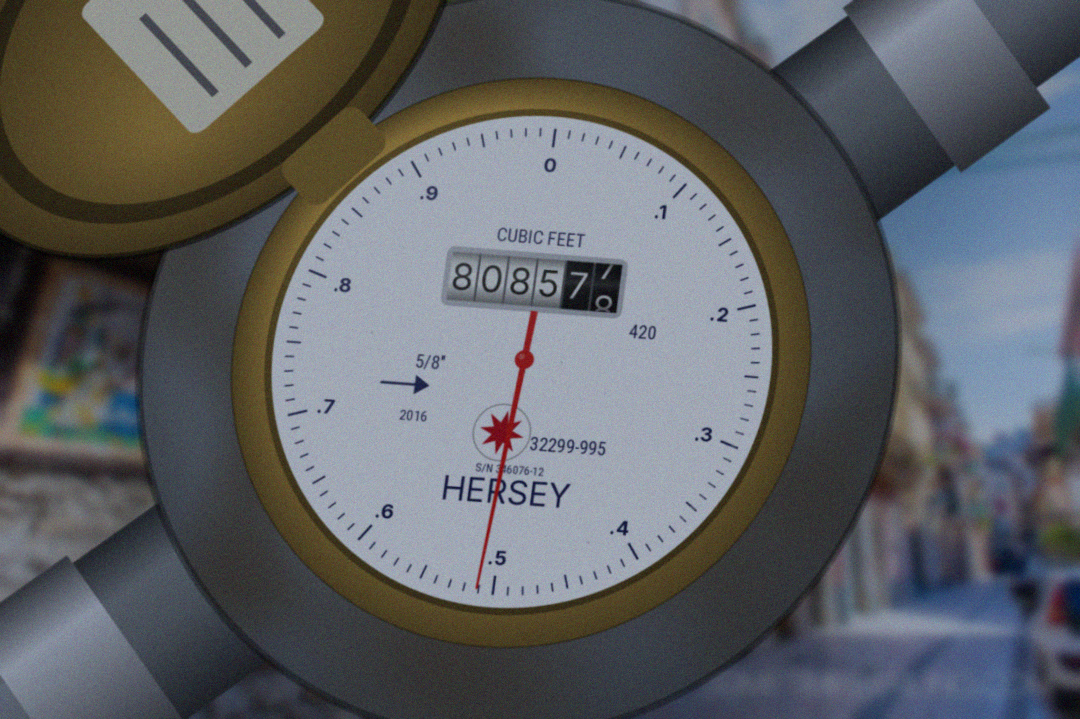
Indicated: 808577.51ft³
